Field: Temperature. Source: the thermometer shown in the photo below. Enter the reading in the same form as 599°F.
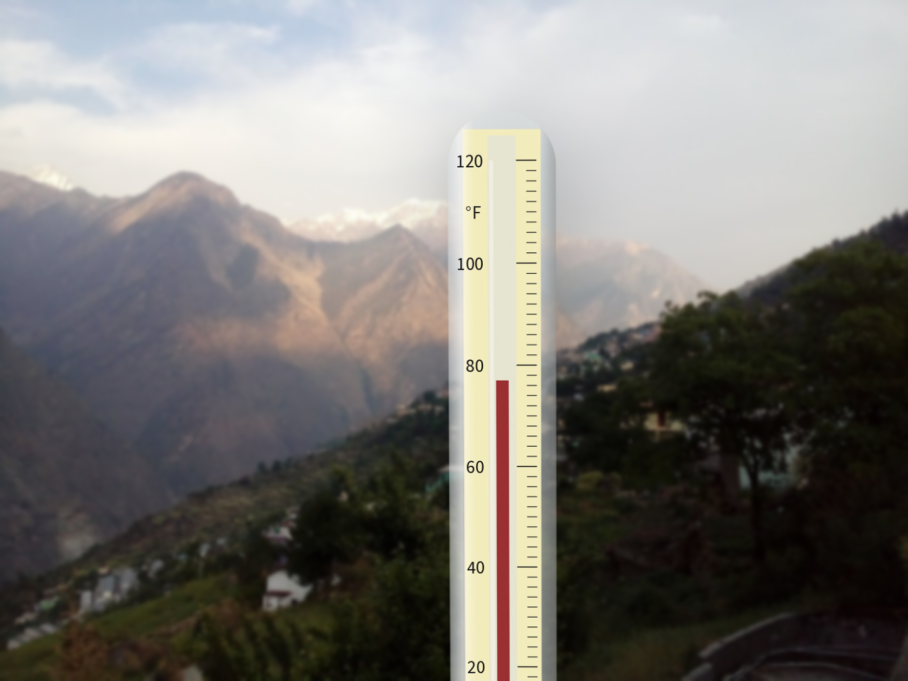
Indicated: 77°F
